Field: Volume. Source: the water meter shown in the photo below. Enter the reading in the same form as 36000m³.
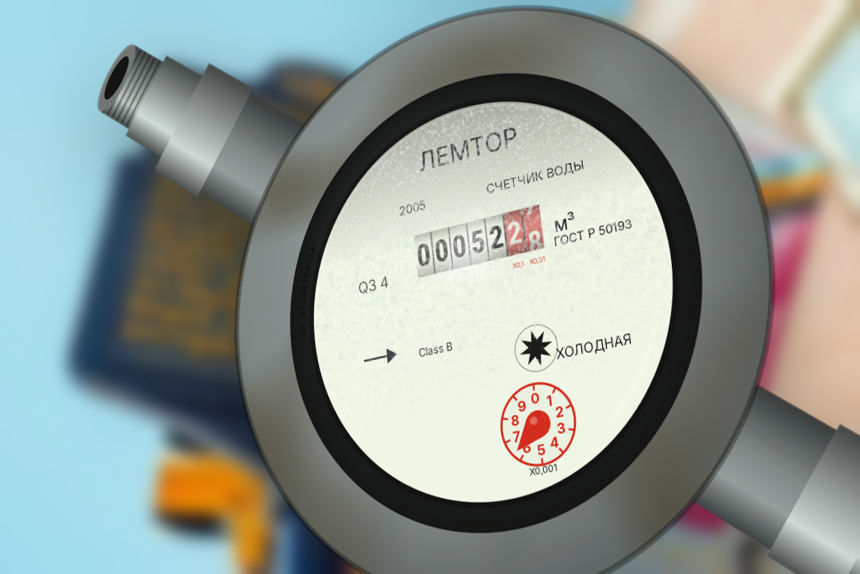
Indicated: 52.276m³
